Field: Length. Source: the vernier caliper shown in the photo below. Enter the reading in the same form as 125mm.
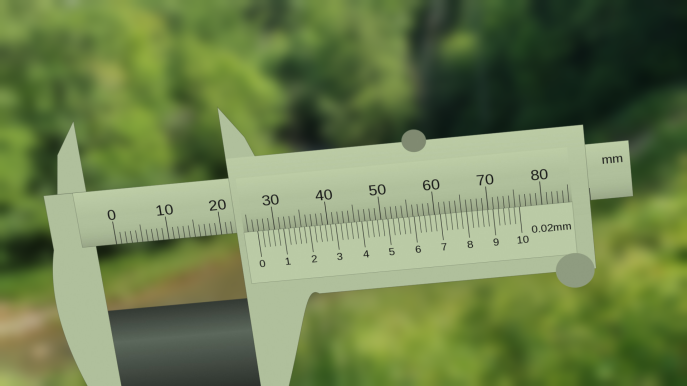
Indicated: 26.8mm
